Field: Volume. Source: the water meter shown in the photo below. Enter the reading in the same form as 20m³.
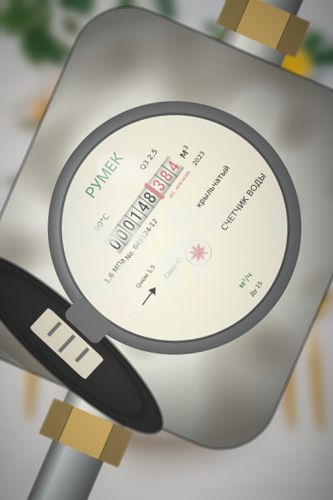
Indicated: 148.384m³
